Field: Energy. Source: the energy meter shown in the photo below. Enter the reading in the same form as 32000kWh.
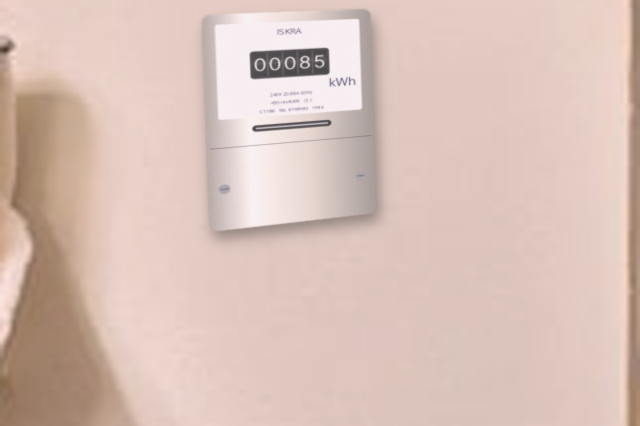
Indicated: 85kWh
